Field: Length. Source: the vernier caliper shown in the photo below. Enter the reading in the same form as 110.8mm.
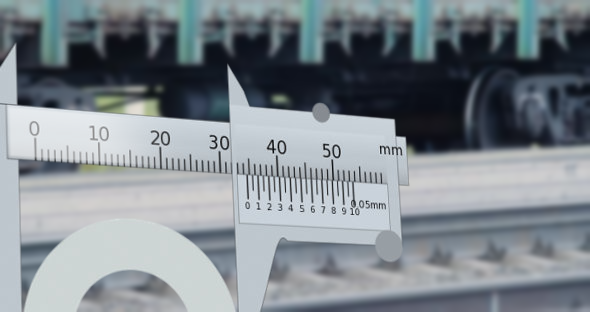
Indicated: 34.6mm
